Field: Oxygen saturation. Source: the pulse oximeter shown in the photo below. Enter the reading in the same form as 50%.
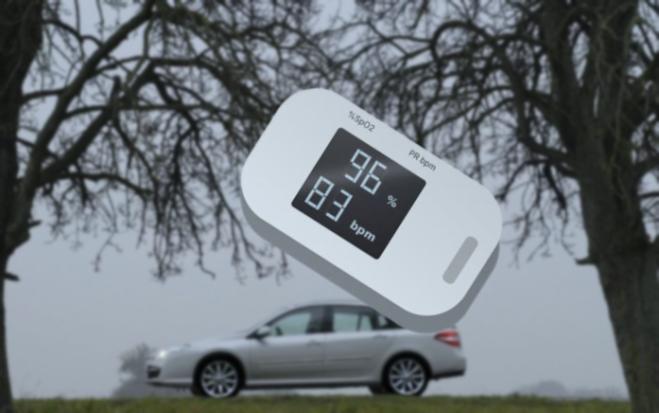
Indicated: 96%
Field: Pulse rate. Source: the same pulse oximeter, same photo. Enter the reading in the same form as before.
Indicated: 83bpm
